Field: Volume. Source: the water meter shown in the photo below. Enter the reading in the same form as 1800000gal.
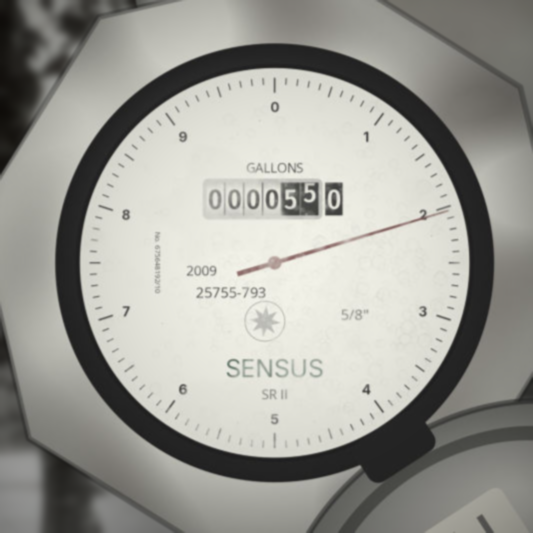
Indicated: 552.0gal
